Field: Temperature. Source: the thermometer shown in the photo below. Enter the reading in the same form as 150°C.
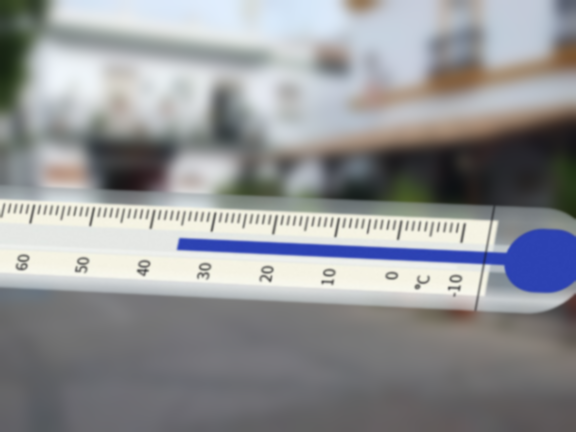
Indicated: 35°C
